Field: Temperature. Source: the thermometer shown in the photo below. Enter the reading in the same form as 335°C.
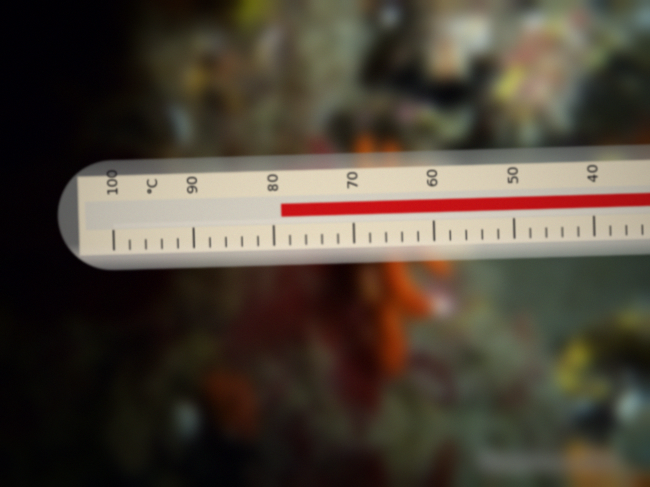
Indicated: 79°C
